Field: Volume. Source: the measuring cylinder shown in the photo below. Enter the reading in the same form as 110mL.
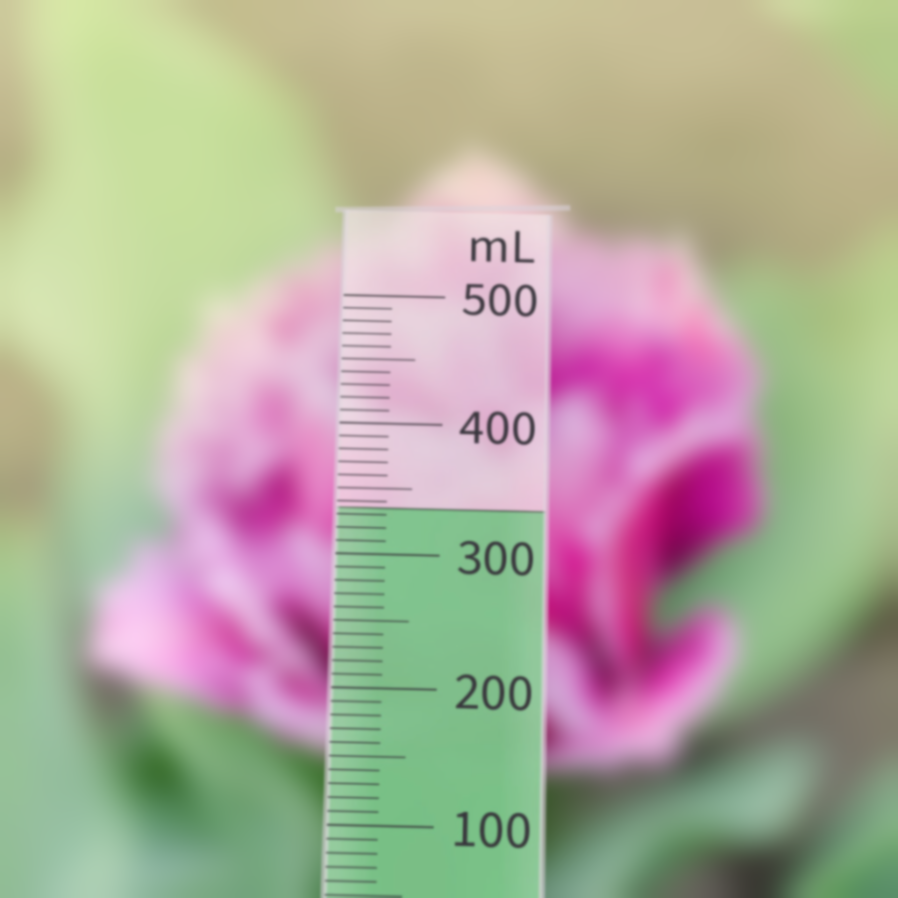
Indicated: 335mL
